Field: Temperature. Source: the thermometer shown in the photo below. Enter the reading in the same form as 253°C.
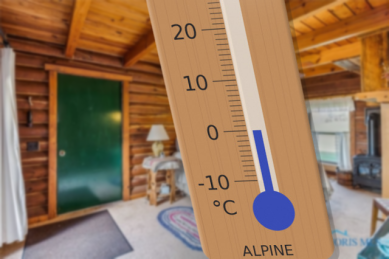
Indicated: 0°C
